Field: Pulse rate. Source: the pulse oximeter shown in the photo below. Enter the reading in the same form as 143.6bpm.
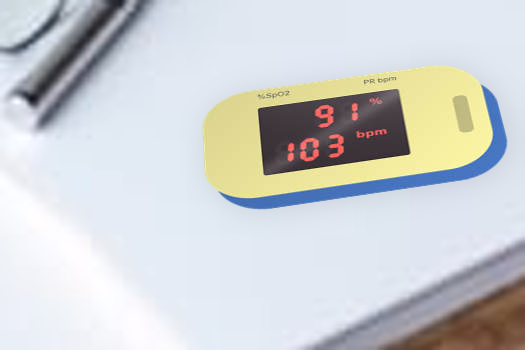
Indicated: 103bpm
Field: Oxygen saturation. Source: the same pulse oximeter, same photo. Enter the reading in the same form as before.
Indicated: 91%
